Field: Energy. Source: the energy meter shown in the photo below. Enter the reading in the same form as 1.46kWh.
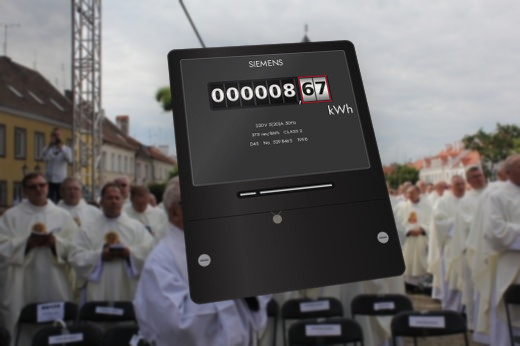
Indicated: 8.67kWh
